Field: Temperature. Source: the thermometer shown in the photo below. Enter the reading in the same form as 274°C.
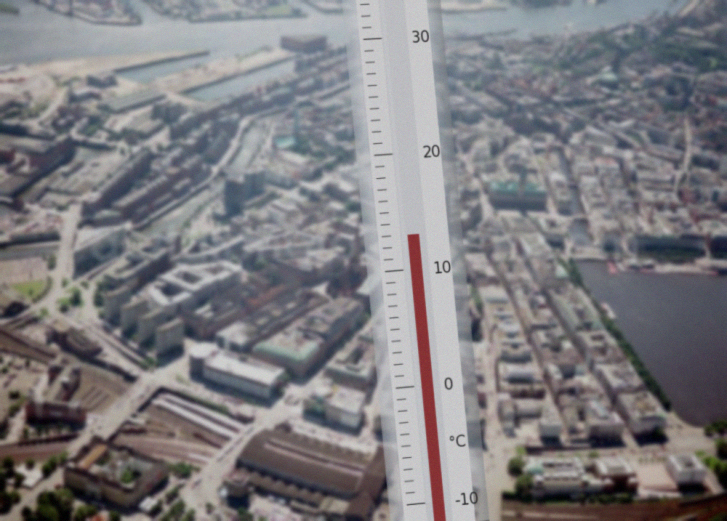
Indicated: 13°C
